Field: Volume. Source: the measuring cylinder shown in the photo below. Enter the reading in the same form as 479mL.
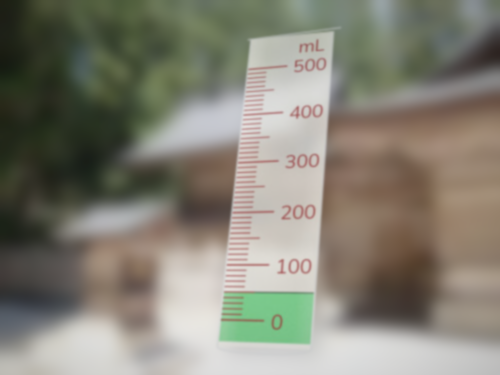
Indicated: 50mL
